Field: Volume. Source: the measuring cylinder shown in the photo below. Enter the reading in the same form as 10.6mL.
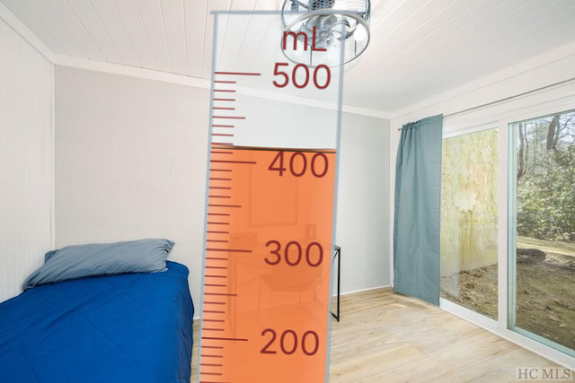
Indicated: 415mL
